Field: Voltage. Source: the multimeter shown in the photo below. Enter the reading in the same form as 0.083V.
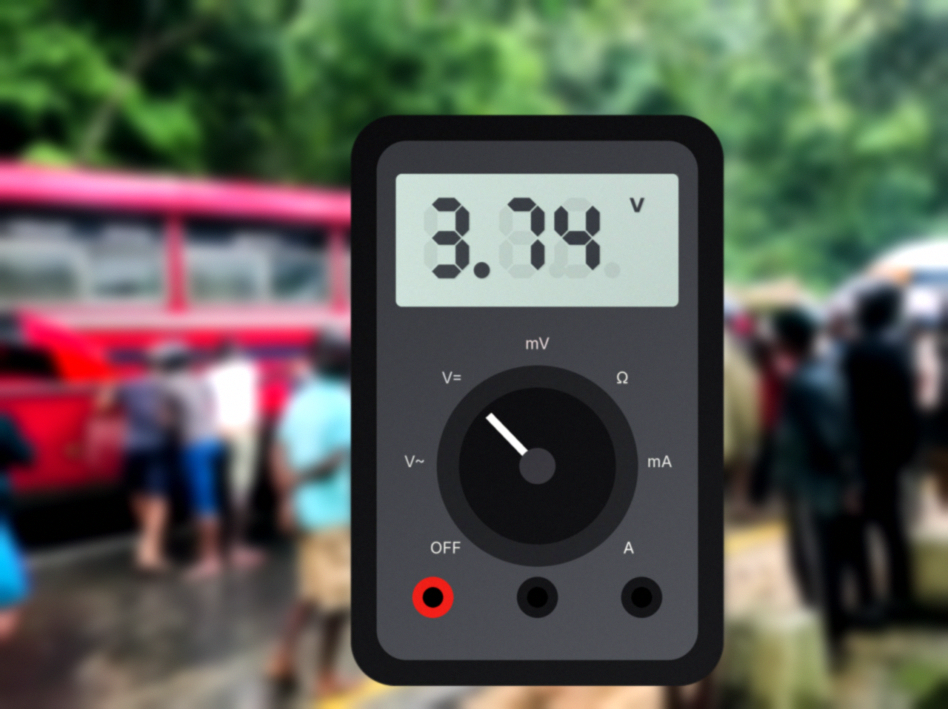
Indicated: 3.74V
